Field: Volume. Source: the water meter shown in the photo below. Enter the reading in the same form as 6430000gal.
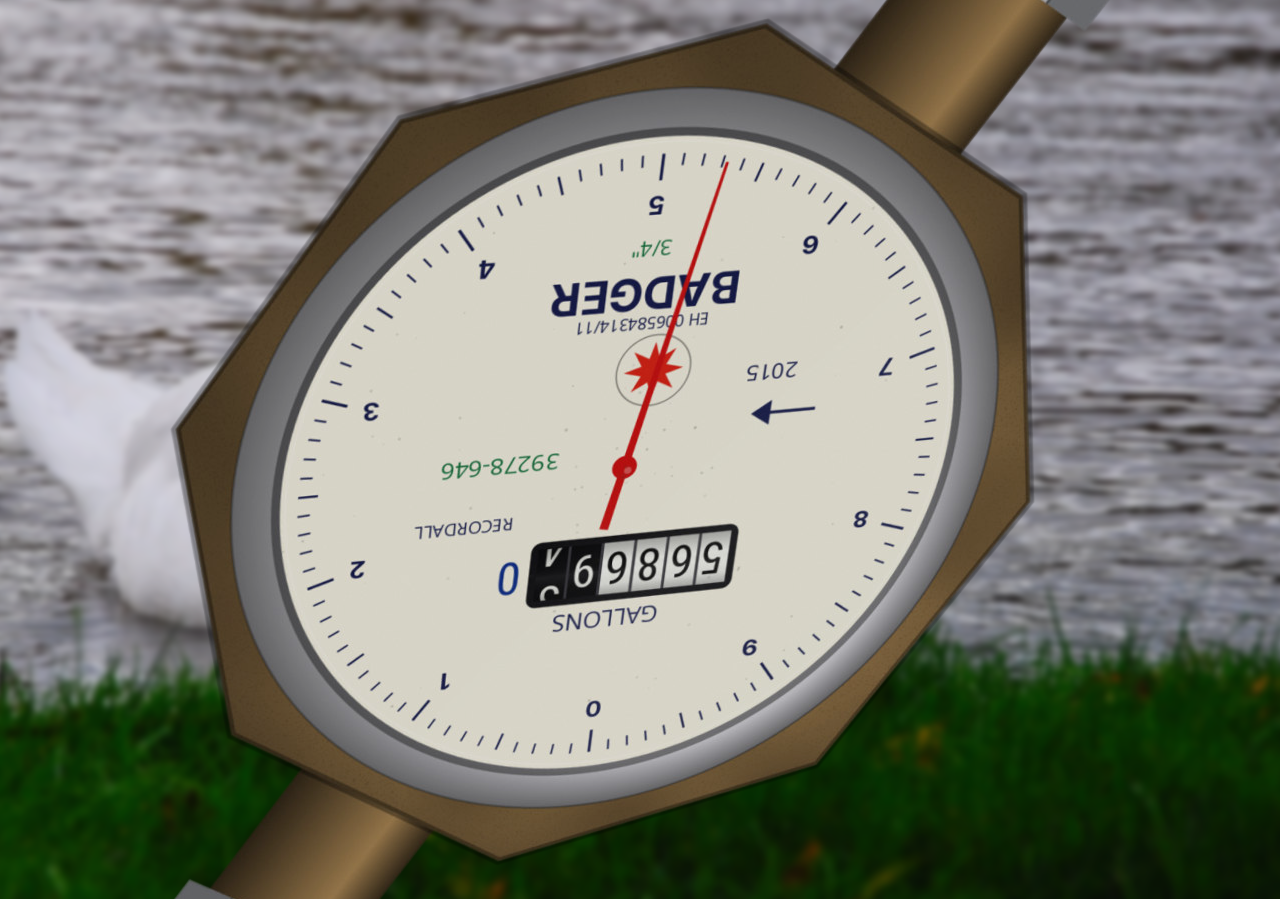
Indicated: 5686935.3gal
